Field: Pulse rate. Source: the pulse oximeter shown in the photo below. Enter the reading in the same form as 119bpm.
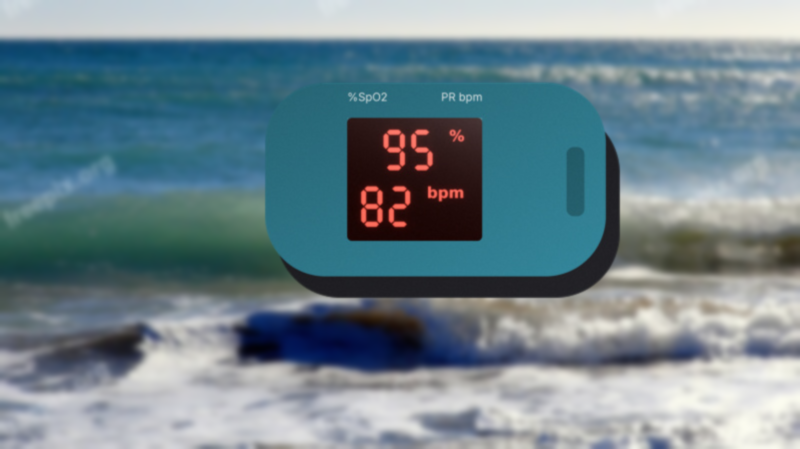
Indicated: 82bpm
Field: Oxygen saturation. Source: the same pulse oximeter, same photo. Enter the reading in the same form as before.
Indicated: 95%
